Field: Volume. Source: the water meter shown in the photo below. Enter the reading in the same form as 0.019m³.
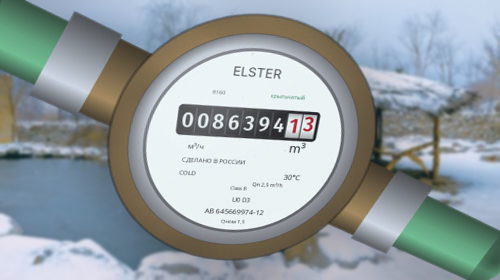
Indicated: 86394.13m³
